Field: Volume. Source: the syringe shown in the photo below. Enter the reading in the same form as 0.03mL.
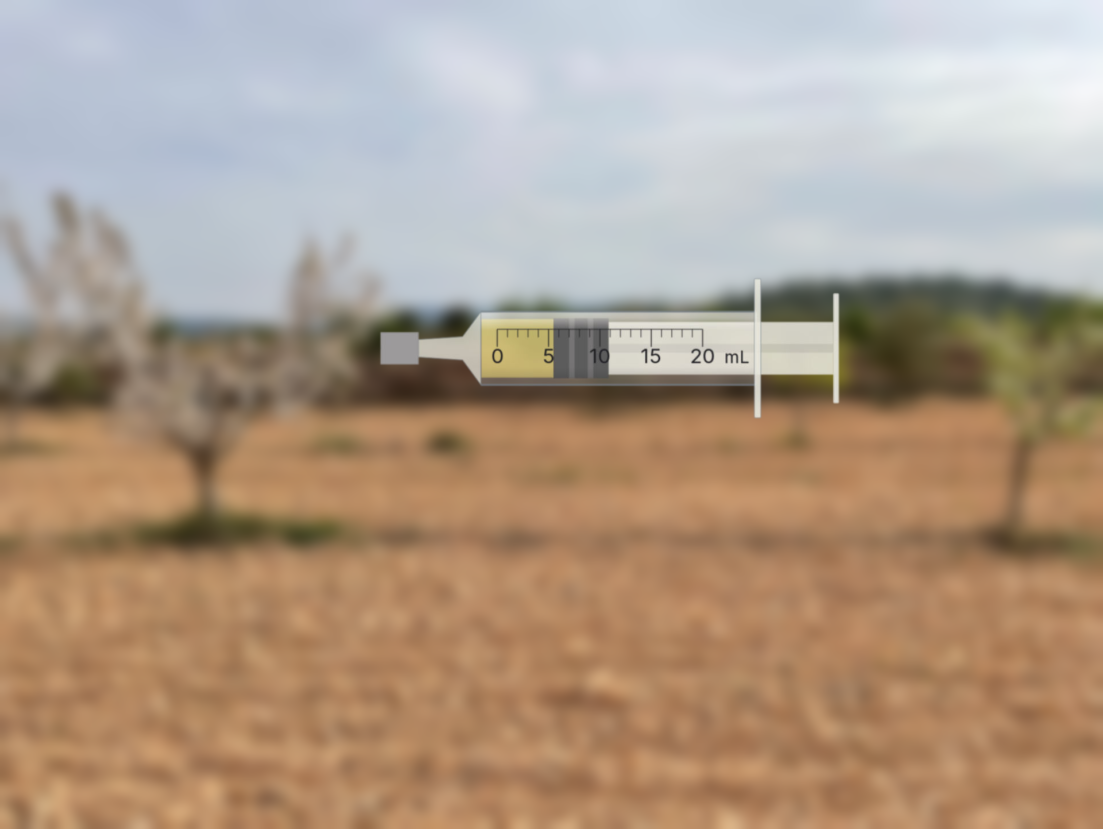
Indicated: 5.5mL
